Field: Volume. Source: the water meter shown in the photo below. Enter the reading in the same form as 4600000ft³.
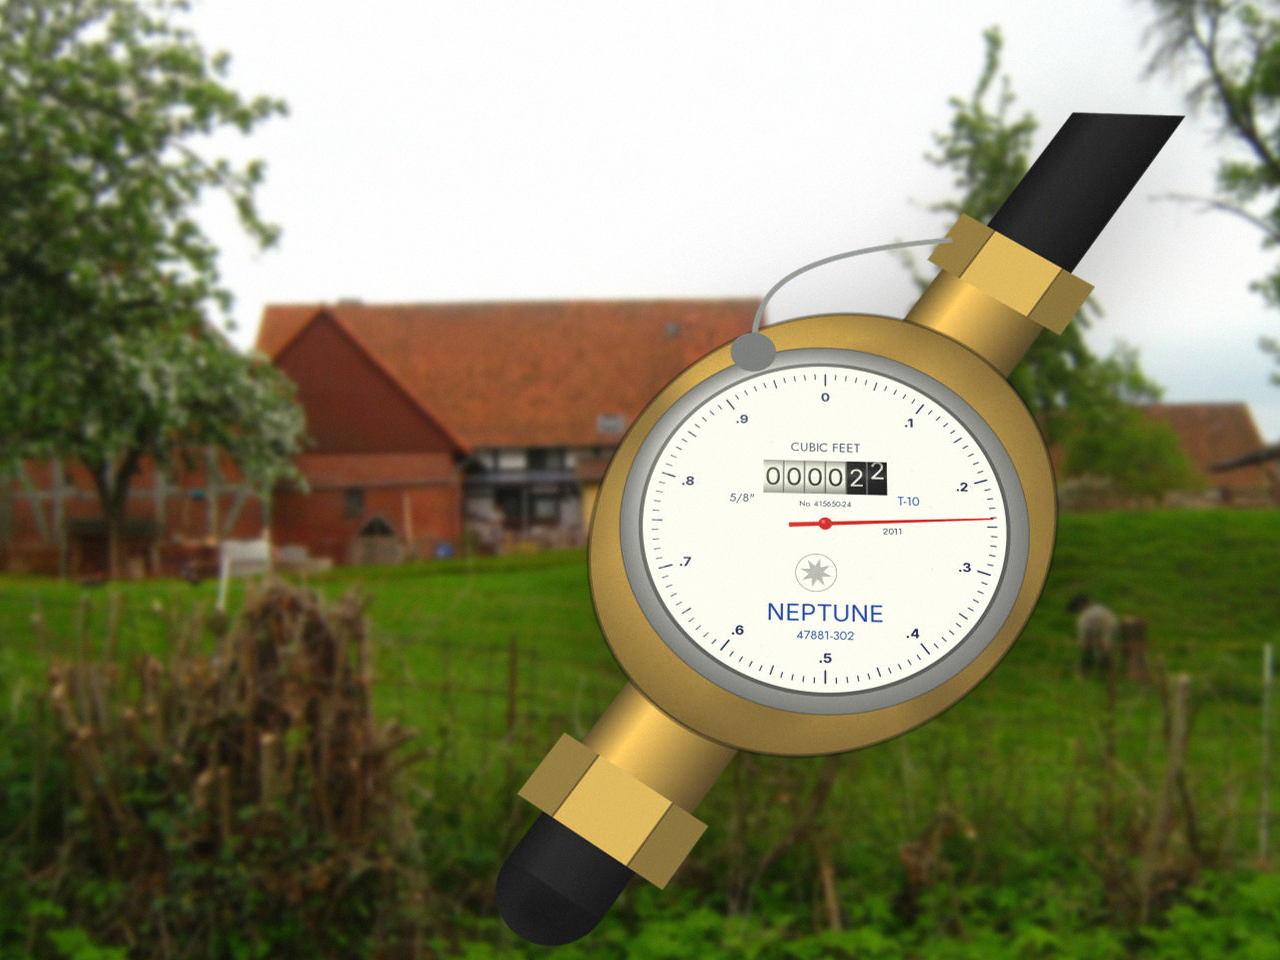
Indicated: 22.24ft³
